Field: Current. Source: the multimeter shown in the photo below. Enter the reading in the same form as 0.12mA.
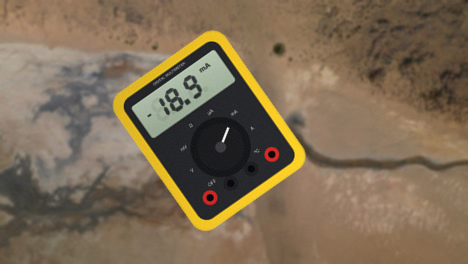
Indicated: -18.9mA
